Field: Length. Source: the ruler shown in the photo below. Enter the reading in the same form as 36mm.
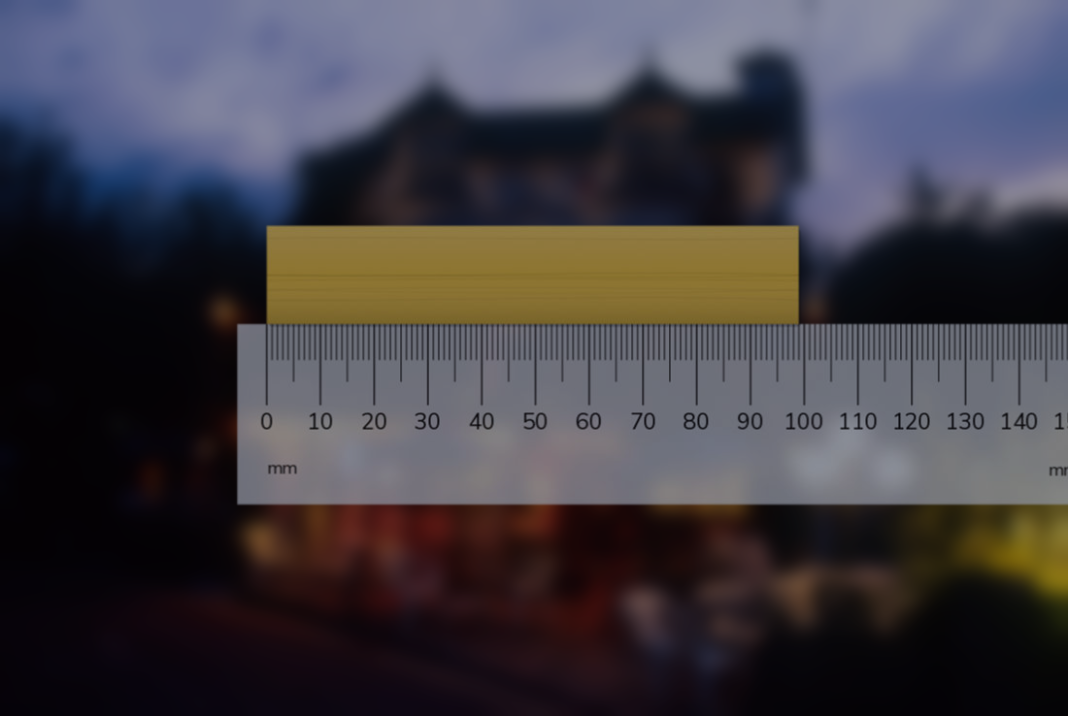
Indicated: 99mm
